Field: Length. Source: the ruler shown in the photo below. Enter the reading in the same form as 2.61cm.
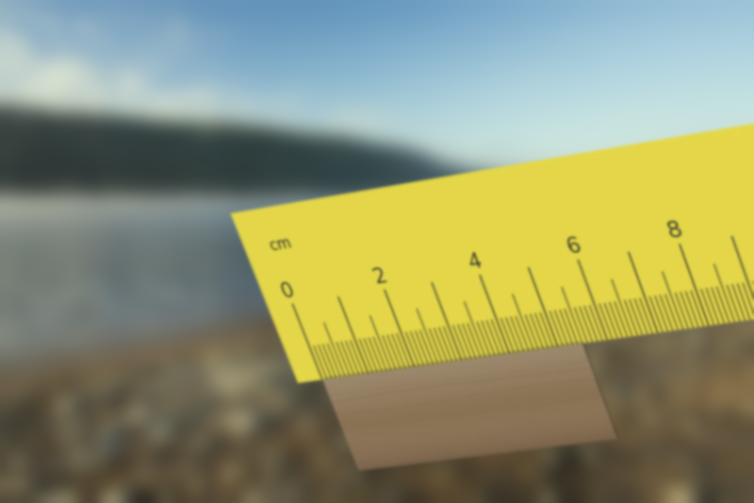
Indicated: 5.5cm
